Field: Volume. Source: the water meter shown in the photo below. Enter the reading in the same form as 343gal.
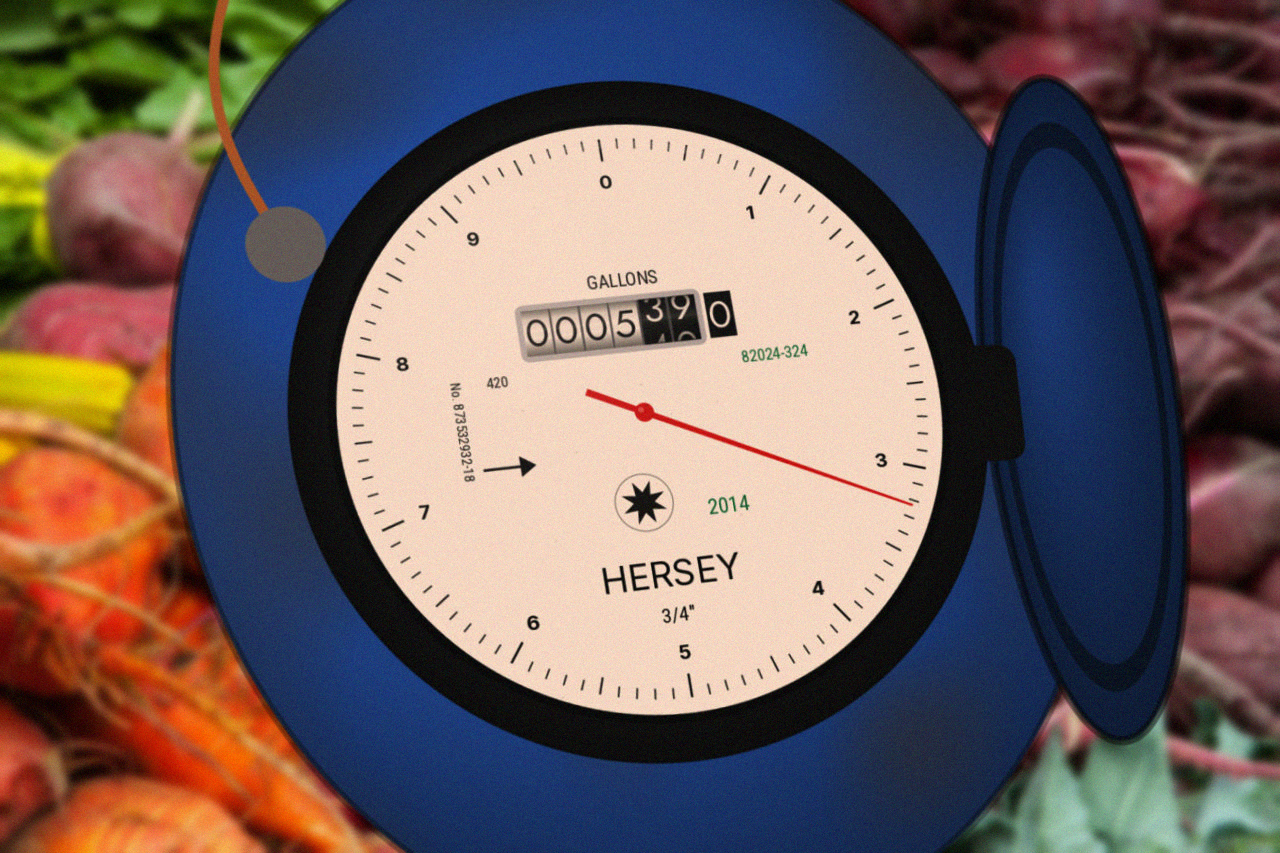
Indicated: 5393.2gal
